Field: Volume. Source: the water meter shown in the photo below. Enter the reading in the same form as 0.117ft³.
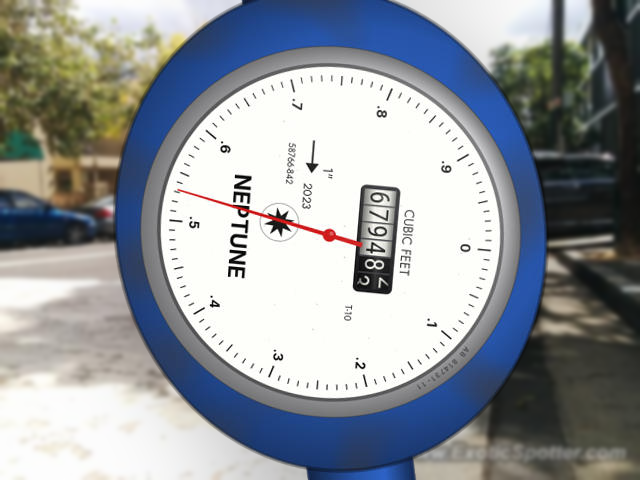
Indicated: 679482.53ft³
